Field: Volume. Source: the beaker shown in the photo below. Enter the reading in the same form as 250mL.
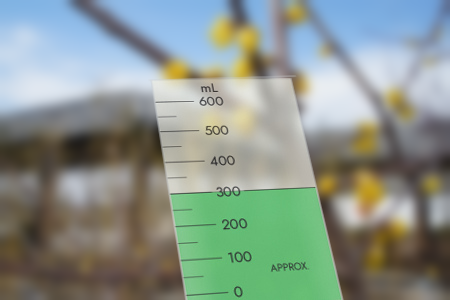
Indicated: 300mL
